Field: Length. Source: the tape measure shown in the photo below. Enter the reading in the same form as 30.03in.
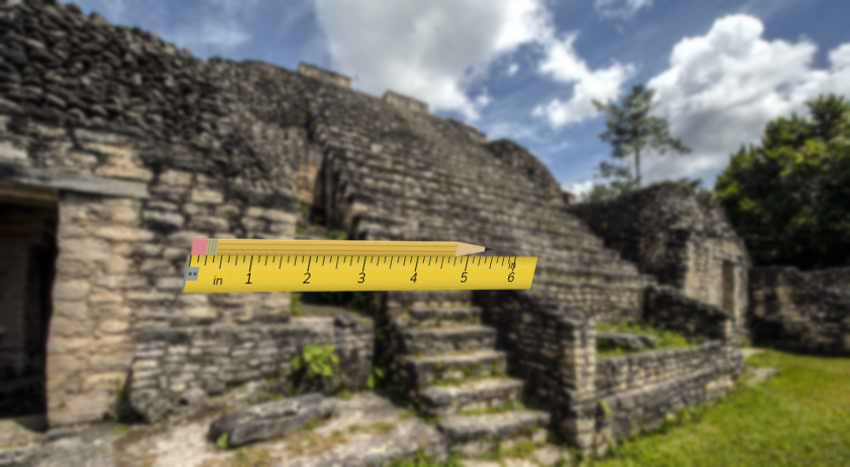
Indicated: 5.5in
